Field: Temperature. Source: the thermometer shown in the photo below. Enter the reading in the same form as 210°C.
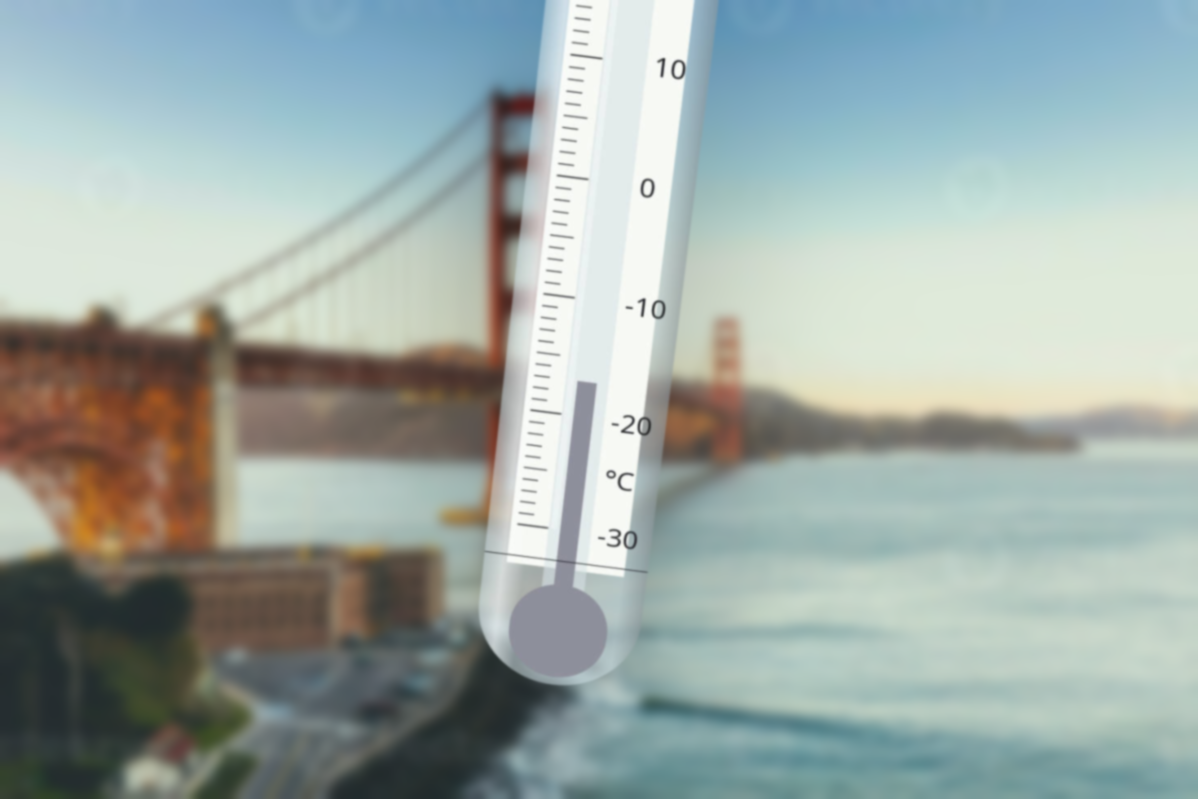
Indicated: -17°C
